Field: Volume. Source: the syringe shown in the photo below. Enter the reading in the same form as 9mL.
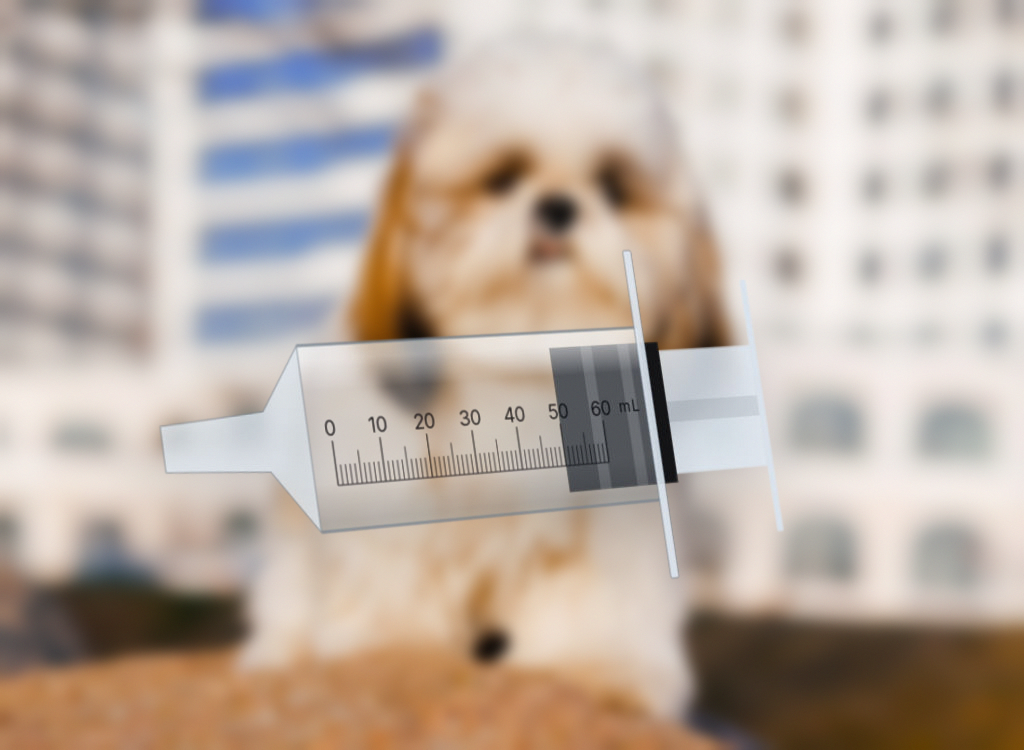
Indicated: 50mL
